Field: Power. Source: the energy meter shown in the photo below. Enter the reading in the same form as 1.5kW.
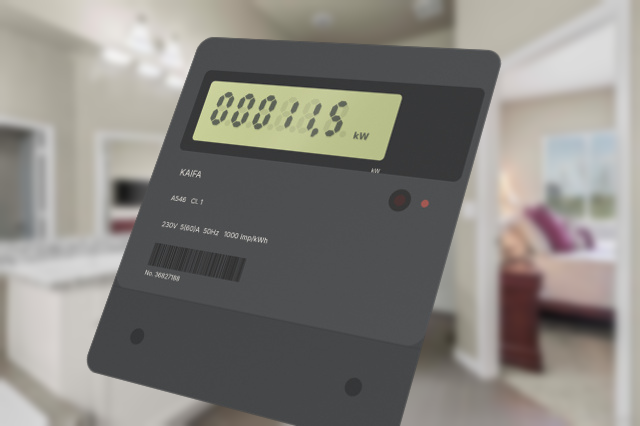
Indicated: 11.5kW
